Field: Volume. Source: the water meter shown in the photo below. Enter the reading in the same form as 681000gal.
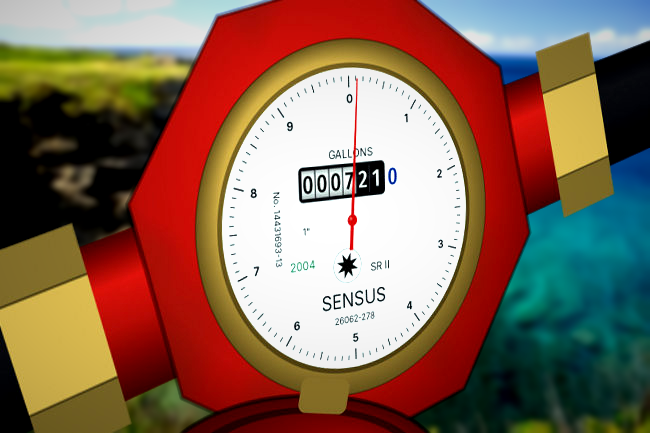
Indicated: 7210.1gal
